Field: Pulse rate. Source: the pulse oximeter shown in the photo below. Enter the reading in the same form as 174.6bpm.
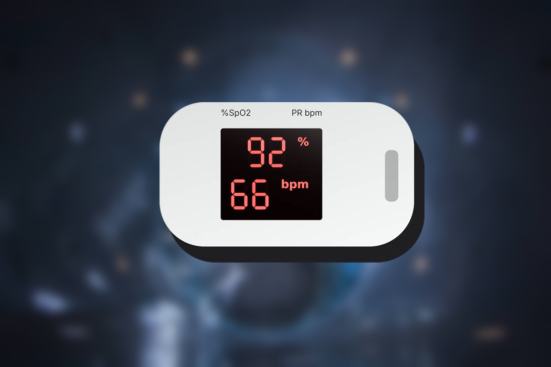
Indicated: 66bpm
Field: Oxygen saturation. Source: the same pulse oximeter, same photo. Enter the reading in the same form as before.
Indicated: 92%
